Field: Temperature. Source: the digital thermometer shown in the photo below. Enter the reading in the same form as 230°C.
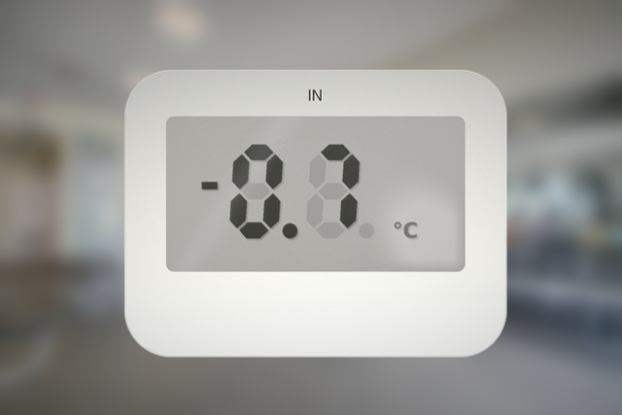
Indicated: -0.7°C
